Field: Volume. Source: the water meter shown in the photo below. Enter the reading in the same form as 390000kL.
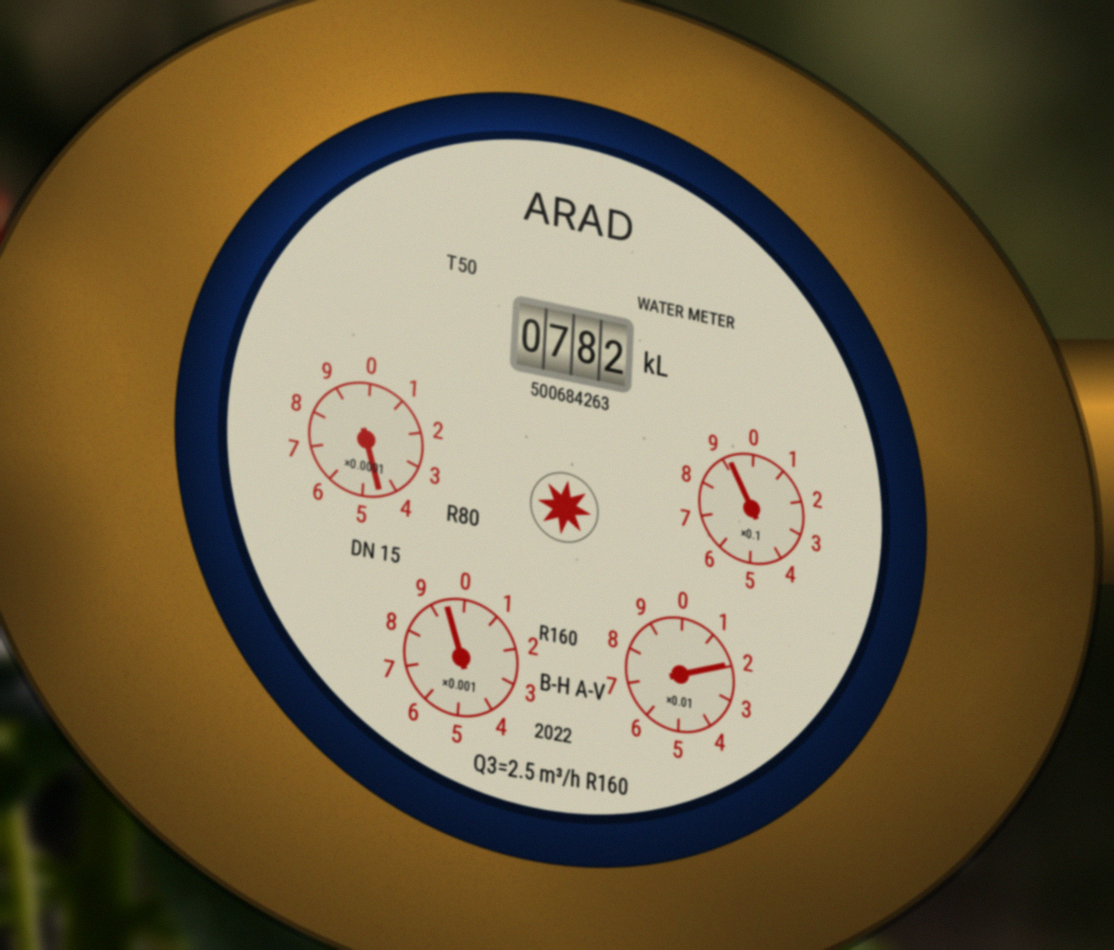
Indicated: 781.9194kL
